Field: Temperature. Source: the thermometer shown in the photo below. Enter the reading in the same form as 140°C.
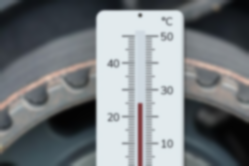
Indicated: 25°C
